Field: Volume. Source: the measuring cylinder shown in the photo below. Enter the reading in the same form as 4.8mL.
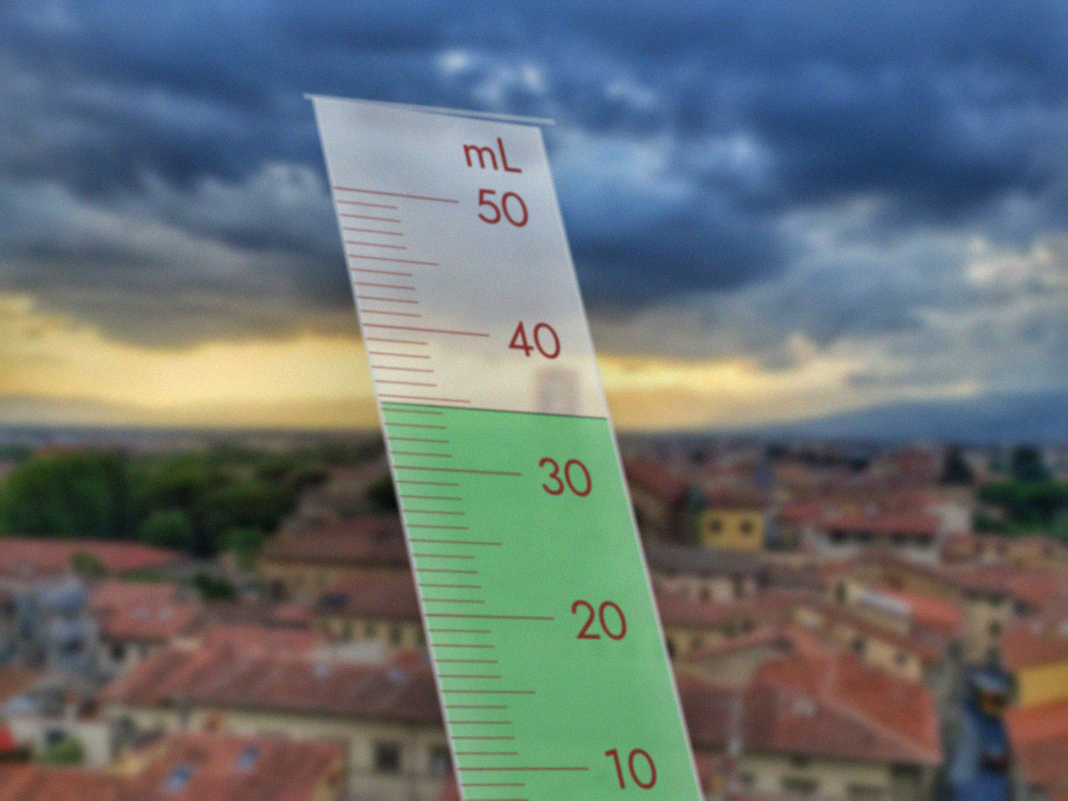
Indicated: 34.5mL
